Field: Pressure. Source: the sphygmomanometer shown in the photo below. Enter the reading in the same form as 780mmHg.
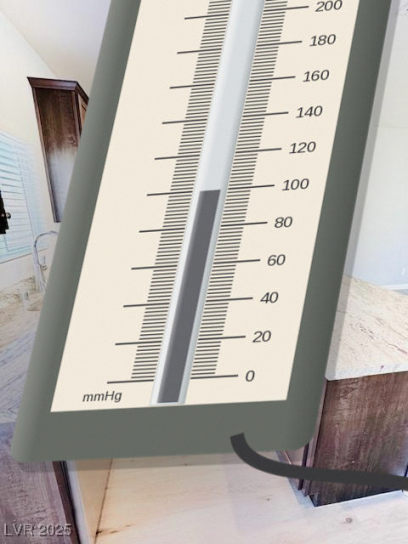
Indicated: 100mmHg
